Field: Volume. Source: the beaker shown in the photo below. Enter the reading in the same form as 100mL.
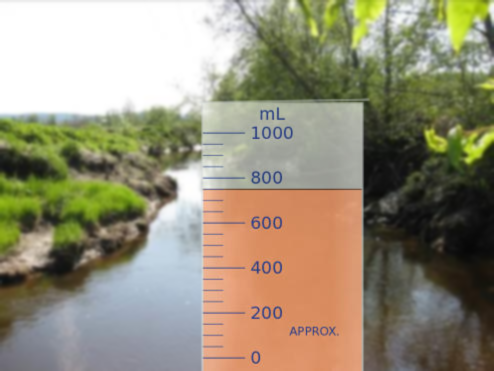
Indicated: 750mL
